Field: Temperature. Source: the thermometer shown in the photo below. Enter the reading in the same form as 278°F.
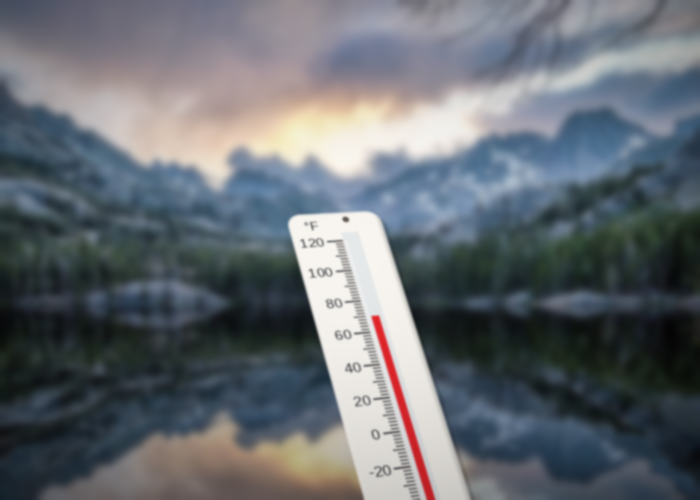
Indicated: 70°F
